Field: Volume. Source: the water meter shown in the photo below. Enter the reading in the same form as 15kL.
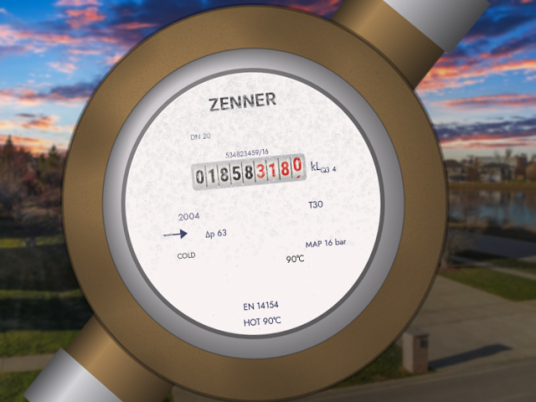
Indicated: 1858.3180kL
